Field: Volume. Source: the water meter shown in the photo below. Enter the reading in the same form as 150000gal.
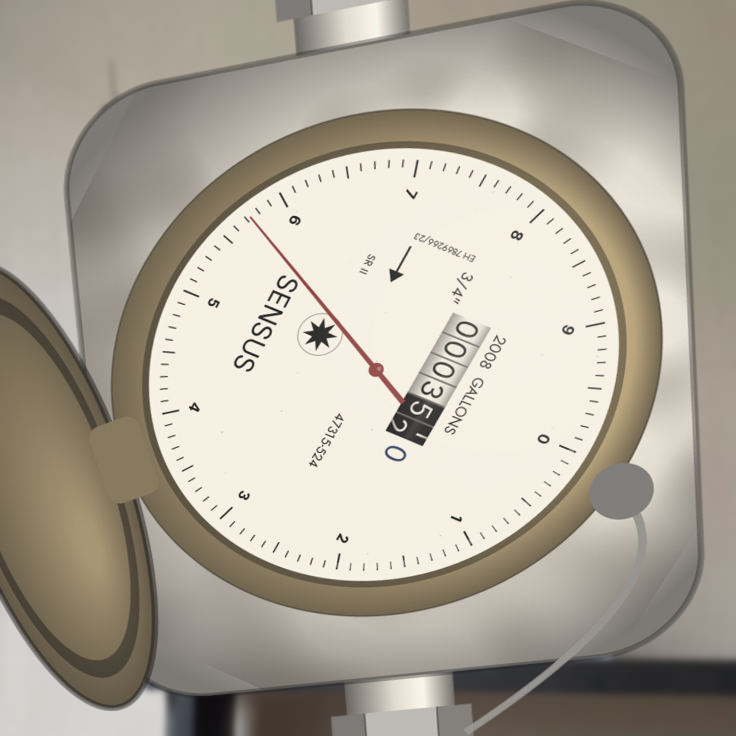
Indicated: 3515.7gal
